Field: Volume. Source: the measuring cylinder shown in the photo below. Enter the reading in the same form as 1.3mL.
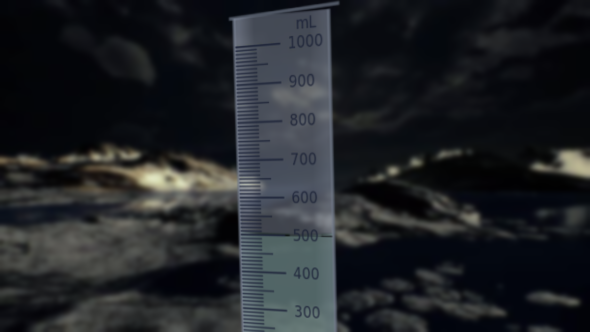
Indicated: 500mL
